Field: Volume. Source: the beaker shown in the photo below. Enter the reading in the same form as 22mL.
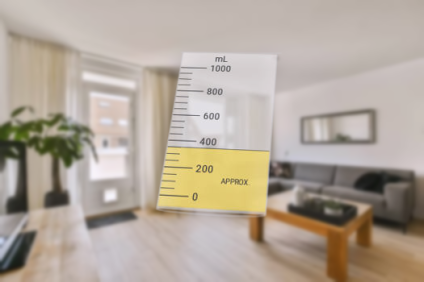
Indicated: 350mL
